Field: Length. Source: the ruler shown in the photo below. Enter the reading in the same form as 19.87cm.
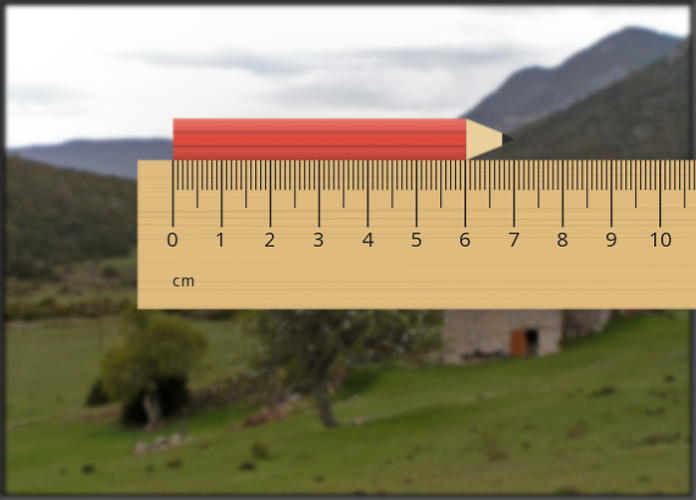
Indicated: 7cm
